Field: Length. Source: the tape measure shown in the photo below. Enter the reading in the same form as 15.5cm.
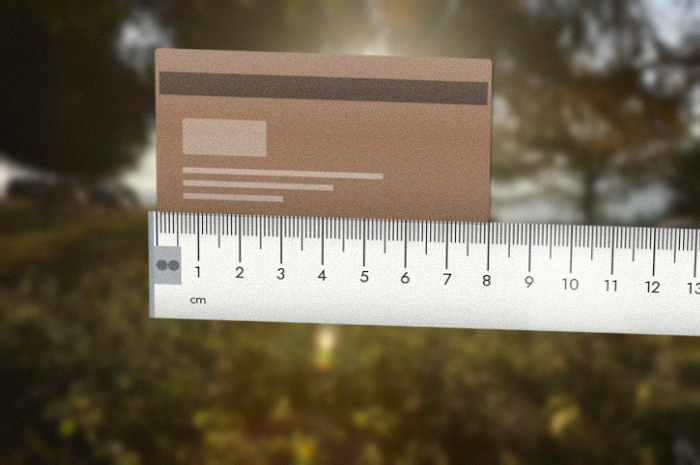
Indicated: 8cm
